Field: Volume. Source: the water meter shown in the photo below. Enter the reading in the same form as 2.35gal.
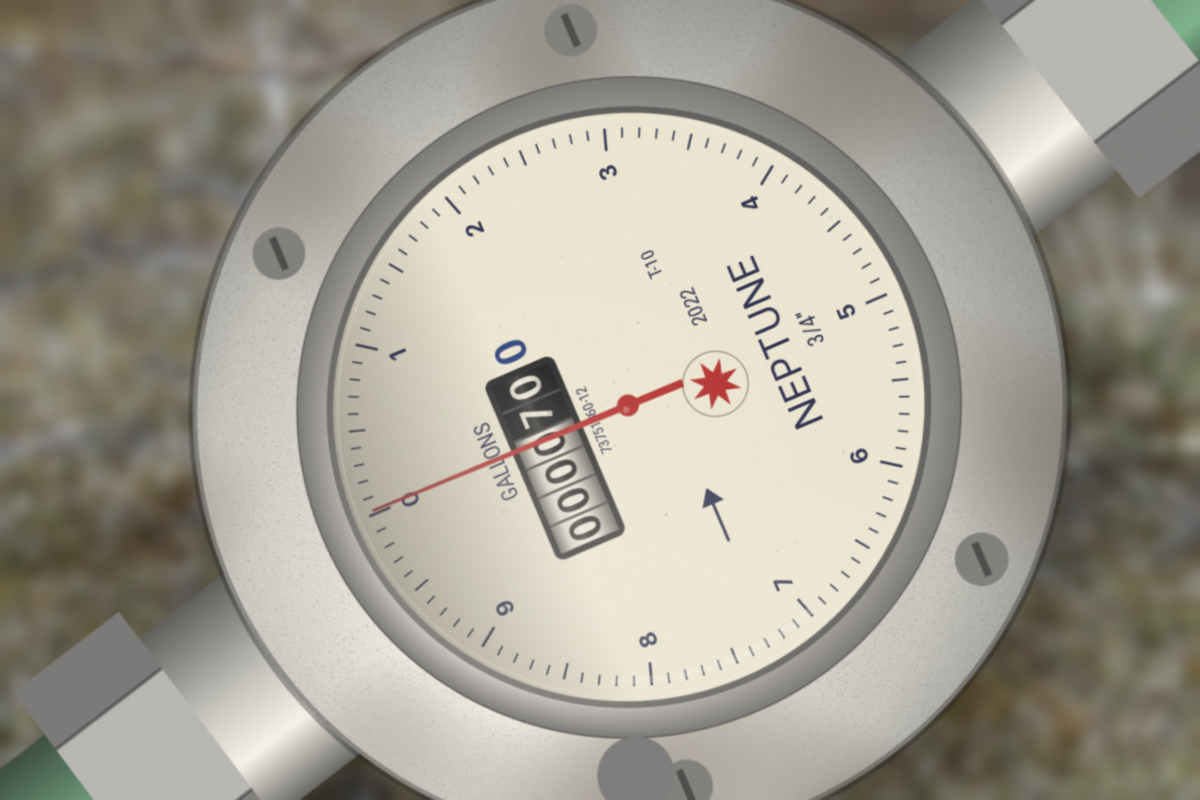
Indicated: 700.0gal
